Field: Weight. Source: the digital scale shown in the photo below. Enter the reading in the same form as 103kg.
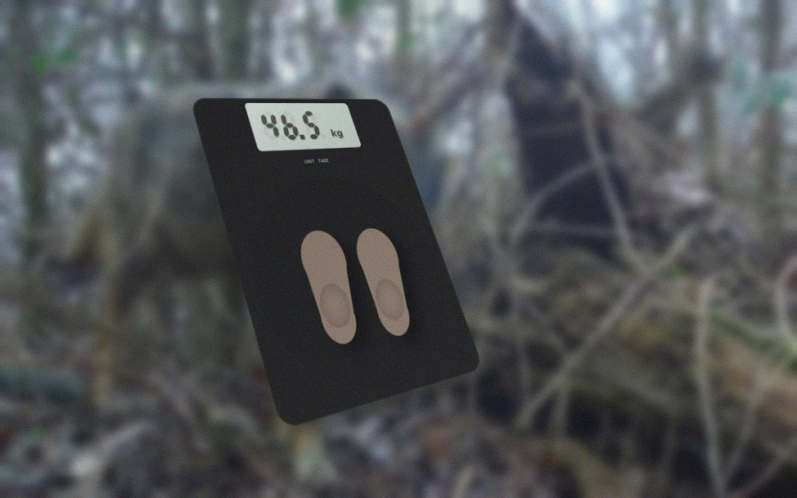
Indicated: 46.5kg
